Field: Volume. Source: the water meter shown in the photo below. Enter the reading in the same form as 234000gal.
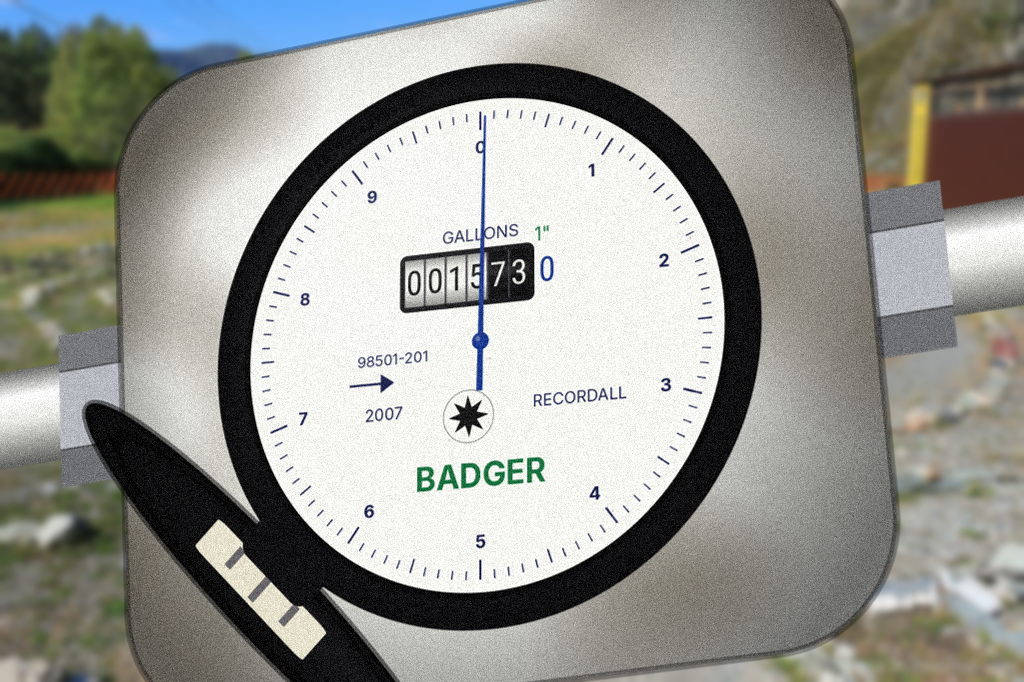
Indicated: 15730.0gal
